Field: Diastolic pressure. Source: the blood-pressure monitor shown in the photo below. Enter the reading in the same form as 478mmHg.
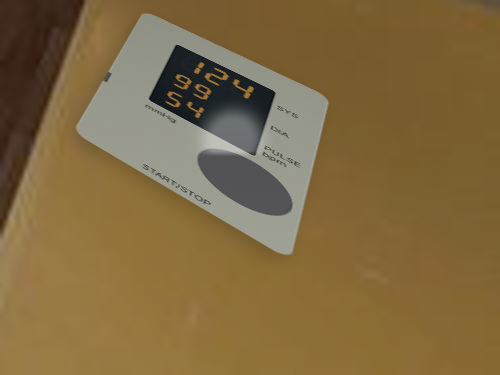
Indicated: 99mmHg
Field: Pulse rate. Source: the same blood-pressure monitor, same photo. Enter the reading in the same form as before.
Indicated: 54bpm
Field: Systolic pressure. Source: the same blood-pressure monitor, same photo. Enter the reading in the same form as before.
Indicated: 124mmHg
